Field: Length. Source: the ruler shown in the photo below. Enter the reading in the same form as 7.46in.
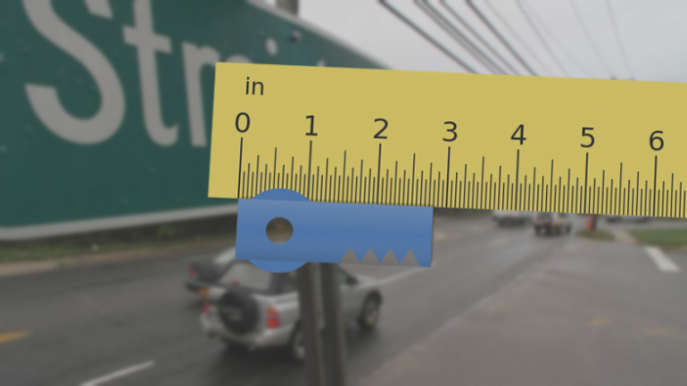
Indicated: 2.8125in
